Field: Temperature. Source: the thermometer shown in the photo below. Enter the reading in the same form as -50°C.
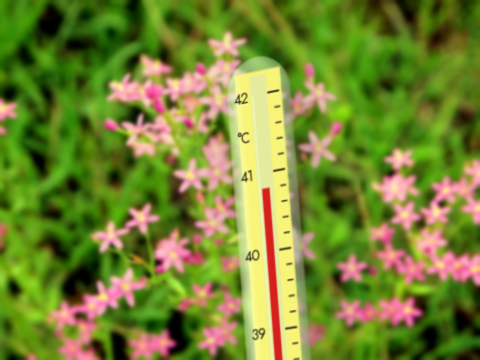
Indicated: 40.8°C
